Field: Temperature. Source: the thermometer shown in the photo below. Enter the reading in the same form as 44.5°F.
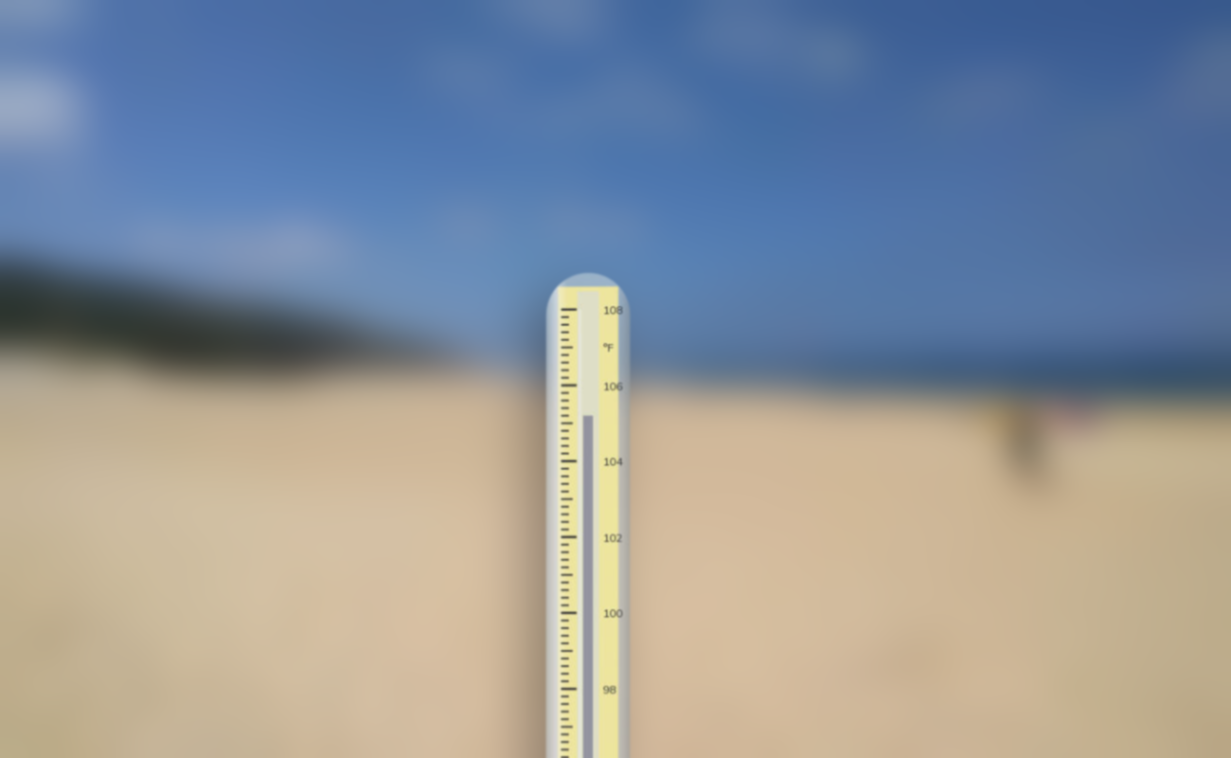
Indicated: 105.2°F
